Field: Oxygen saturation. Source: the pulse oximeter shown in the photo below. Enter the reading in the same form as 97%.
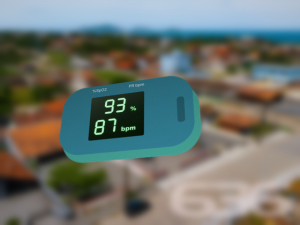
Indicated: 93%
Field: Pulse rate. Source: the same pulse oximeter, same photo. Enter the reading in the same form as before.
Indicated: 87bpm
